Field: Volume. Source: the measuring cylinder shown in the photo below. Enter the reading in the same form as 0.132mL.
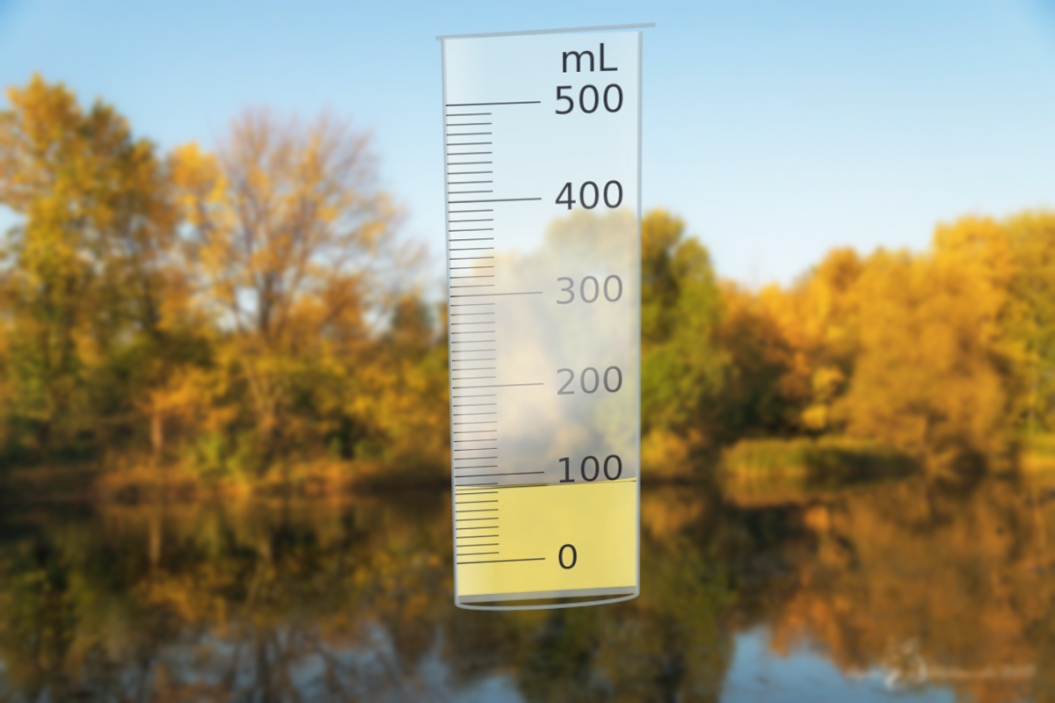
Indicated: 85mL
